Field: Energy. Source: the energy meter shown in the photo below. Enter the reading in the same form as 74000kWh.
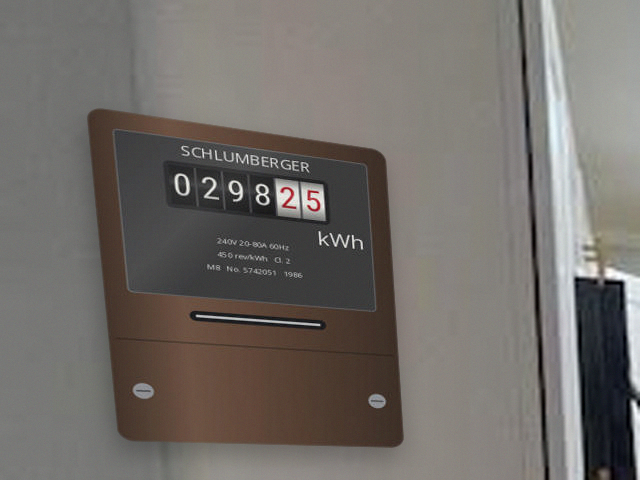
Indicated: 298.25kWh
